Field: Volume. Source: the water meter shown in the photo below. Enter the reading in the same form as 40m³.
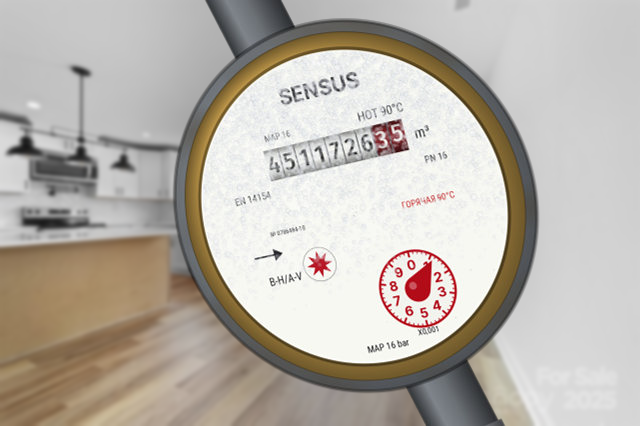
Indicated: 4511726.351m³
